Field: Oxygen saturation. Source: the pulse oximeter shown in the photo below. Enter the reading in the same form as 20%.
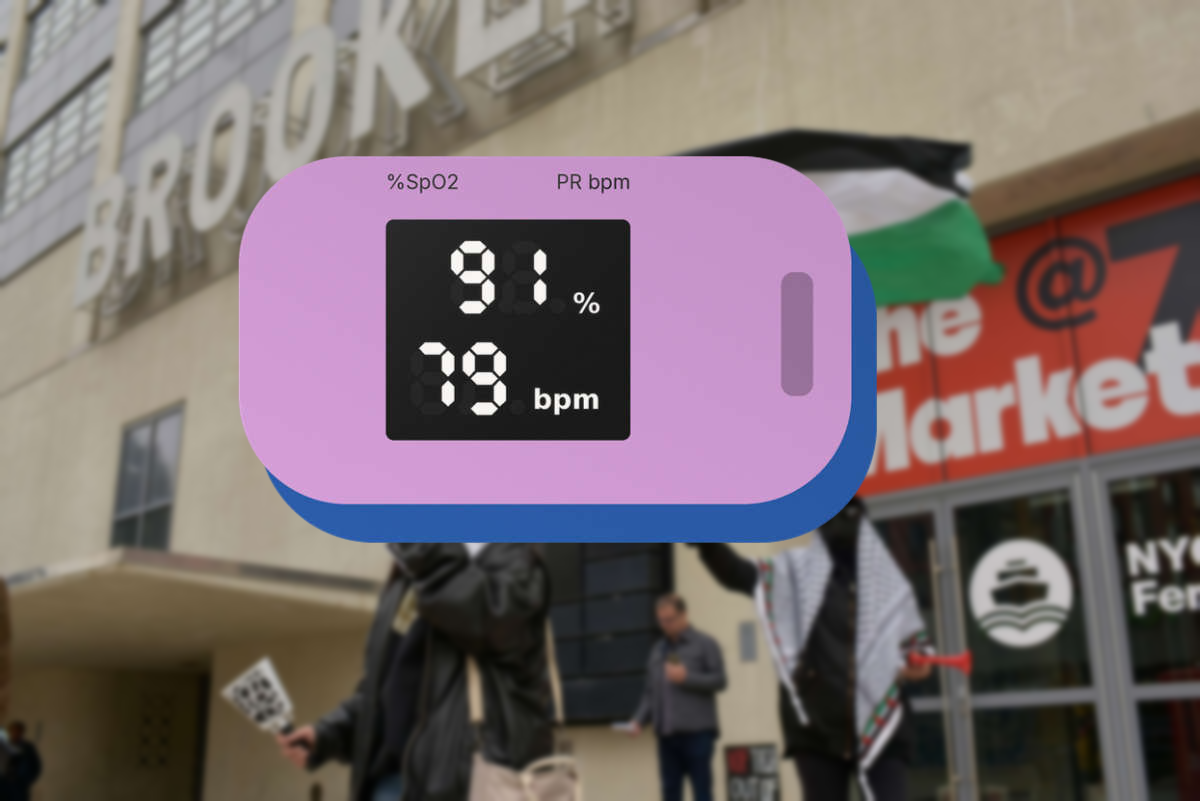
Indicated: 91%
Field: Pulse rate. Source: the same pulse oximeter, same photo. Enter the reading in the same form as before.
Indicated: 79bpm
